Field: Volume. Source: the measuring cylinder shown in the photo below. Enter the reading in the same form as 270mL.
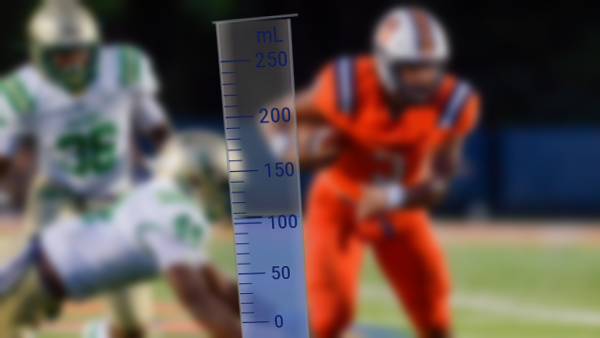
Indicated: 105mL
